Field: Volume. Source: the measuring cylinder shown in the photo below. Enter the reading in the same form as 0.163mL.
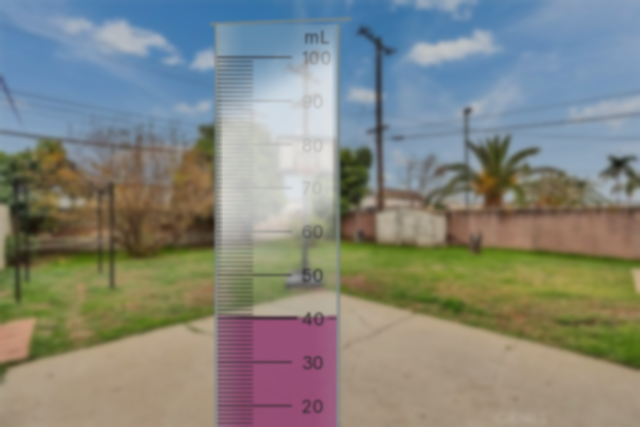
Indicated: 40mL
